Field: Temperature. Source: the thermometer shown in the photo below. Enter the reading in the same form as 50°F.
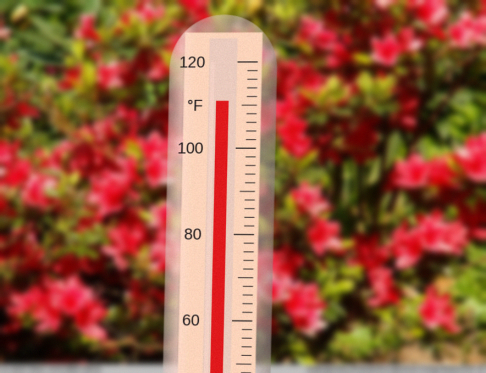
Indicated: 111°F
